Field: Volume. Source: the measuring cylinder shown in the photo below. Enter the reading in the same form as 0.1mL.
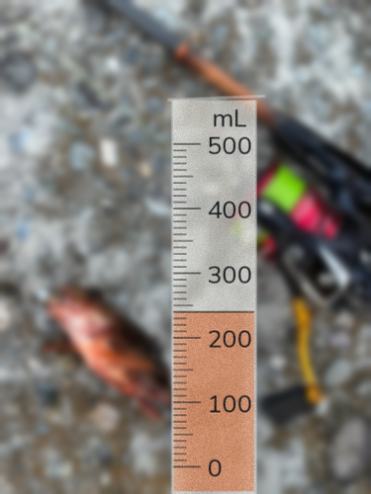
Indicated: 240mL
